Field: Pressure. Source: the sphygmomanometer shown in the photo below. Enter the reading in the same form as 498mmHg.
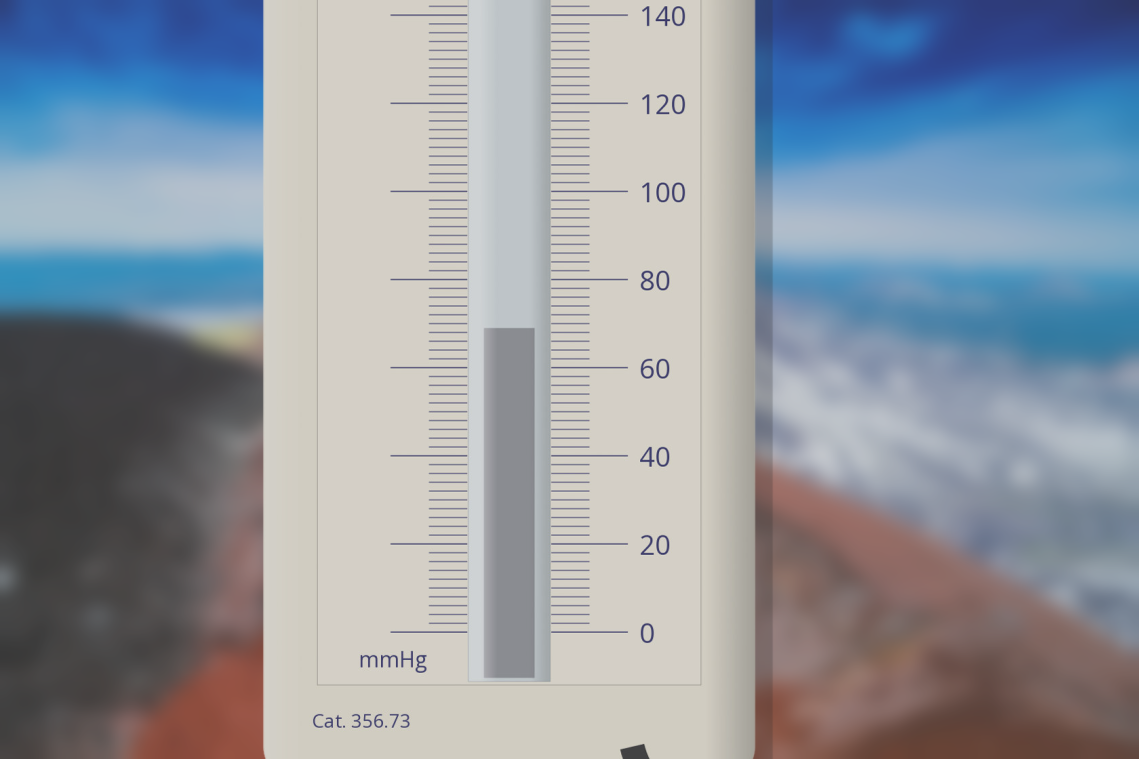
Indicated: 69mmHg
